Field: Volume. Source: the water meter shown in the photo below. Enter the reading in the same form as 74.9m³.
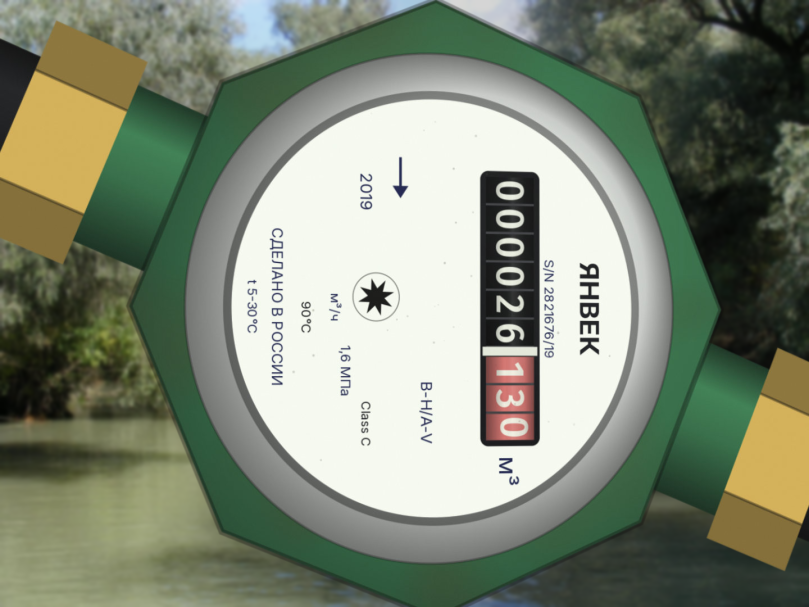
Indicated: 26.130m³
